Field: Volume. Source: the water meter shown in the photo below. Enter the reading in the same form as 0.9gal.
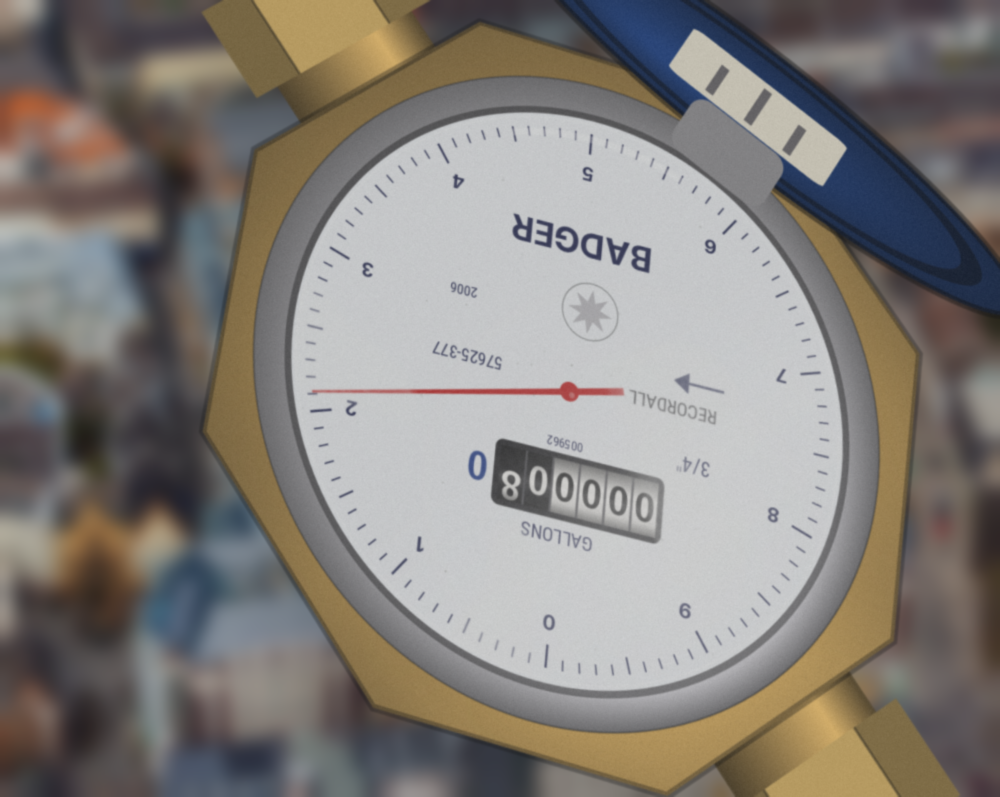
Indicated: 82.1gal
